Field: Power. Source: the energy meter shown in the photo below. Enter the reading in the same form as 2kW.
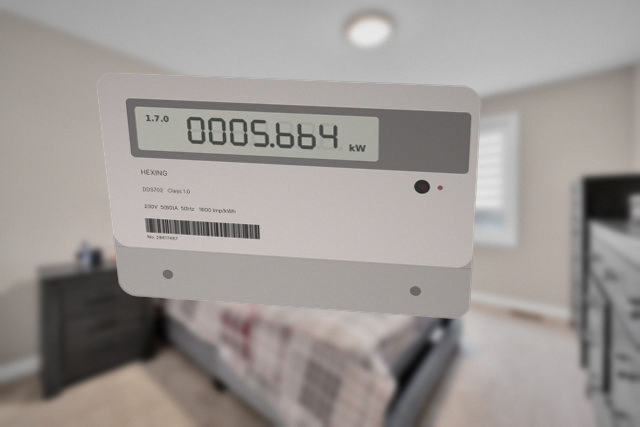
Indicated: 5.664kW
